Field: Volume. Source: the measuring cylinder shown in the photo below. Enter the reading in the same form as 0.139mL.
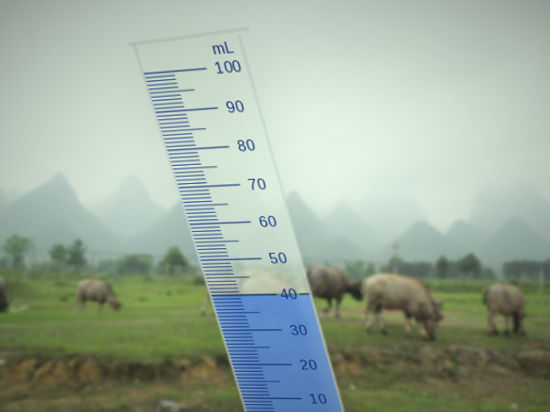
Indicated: 40mL
